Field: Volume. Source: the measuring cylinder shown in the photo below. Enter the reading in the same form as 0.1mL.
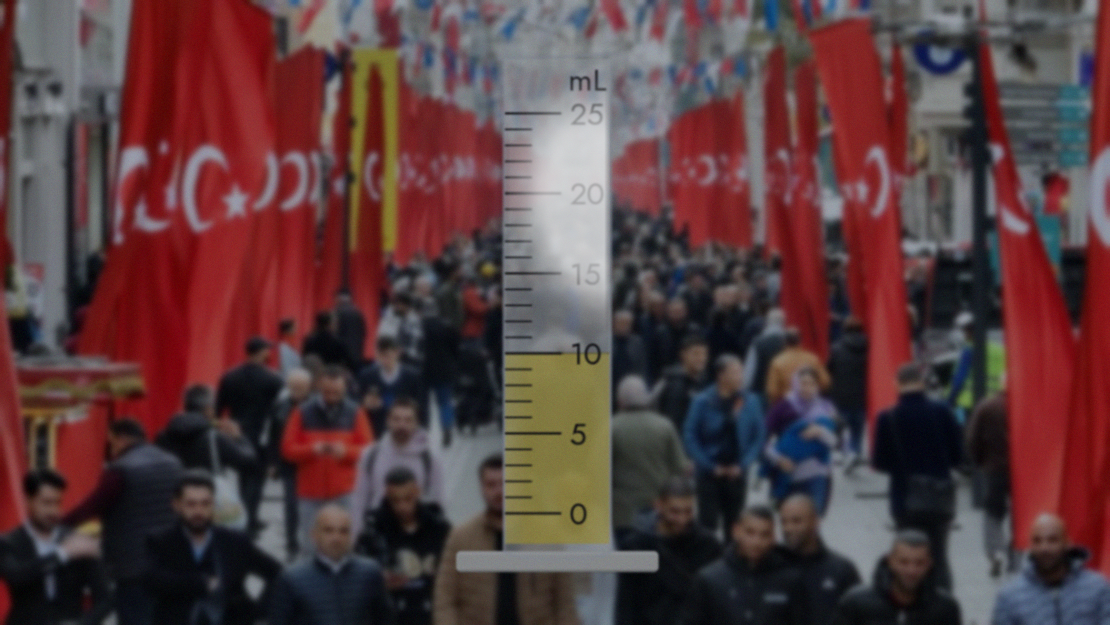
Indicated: 10mL
